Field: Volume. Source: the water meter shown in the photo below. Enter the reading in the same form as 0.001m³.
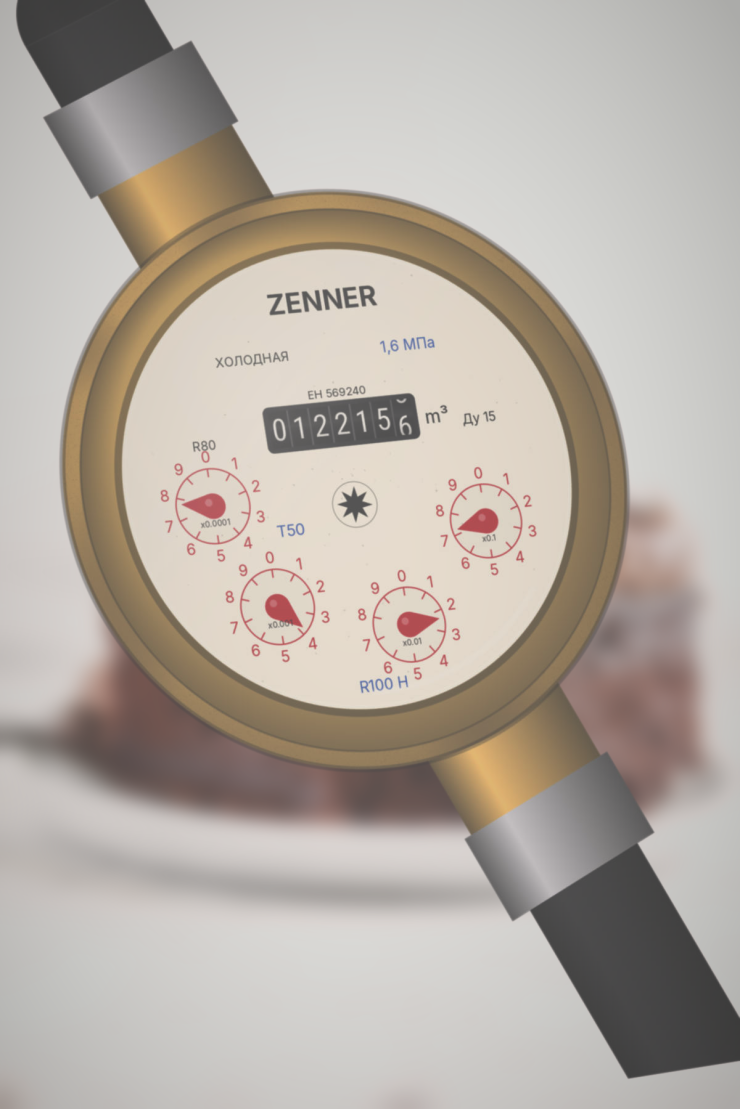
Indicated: 122155.7237m³
